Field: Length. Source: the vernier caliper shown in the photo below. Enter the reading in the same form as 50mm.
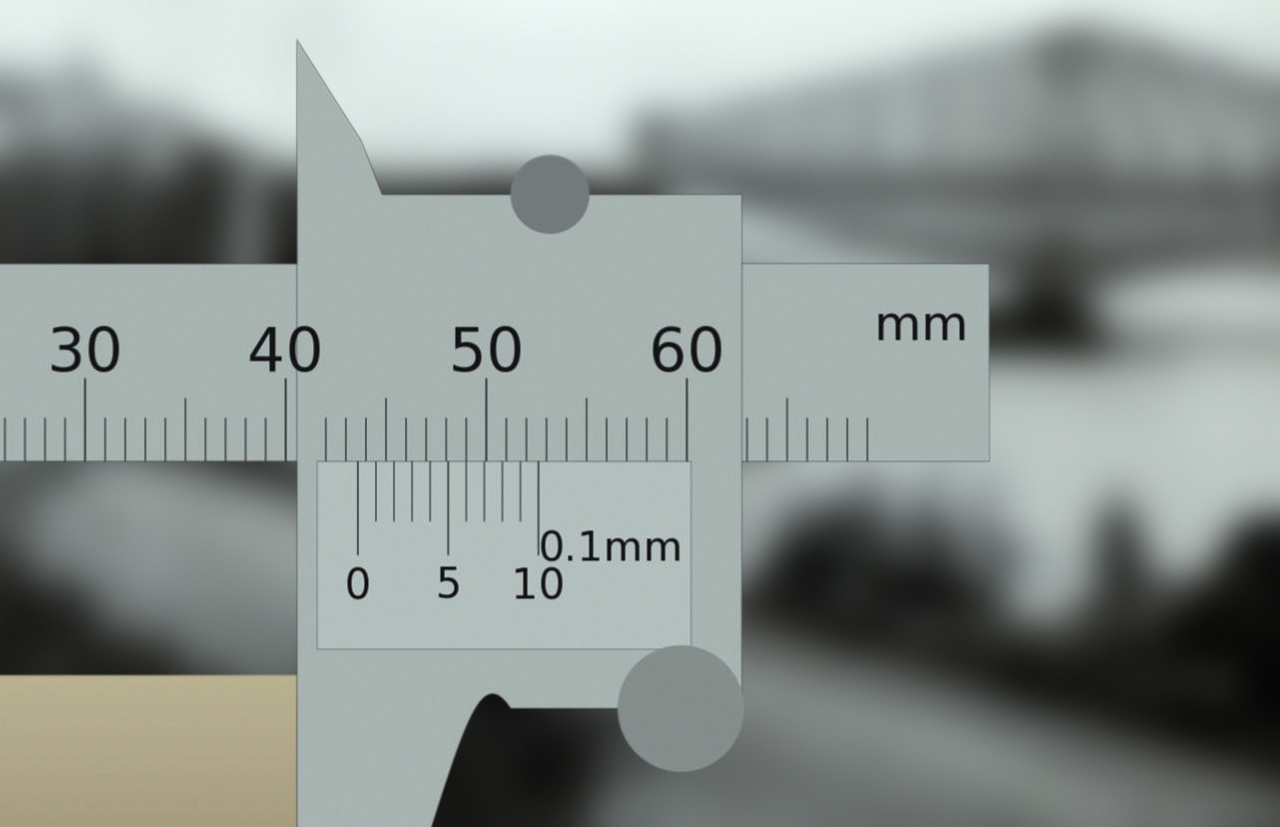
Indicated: 43.6mm
